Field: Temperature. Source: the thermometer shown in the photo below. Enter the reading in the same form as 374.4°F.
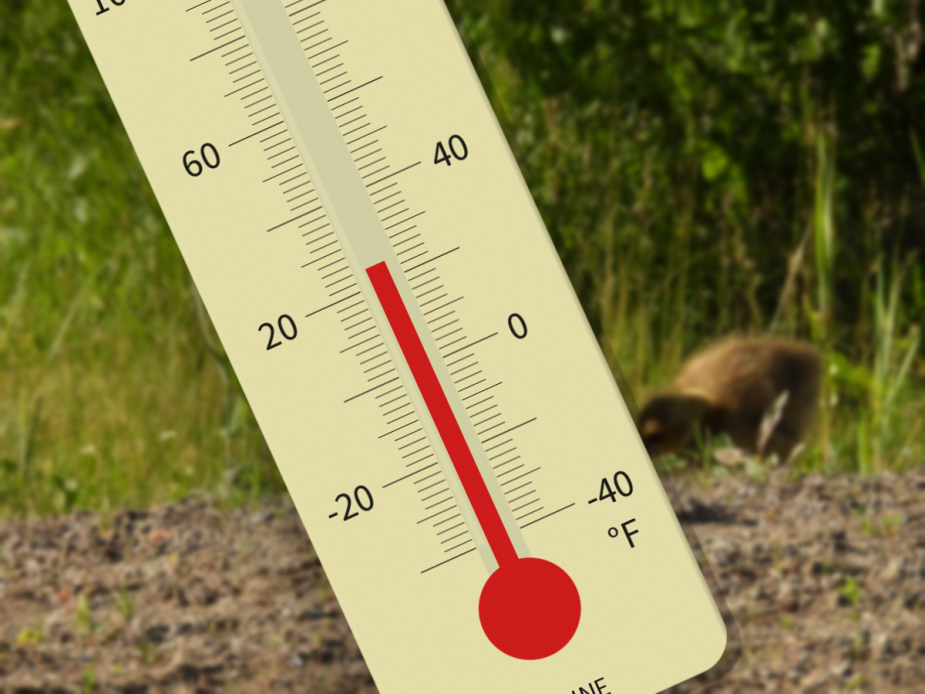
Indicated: 24°F
